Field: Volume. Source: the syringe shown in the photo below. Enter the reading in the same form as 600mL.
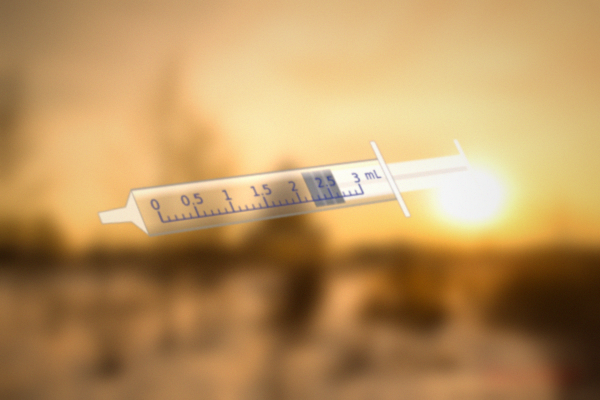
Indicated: 2.2mL
